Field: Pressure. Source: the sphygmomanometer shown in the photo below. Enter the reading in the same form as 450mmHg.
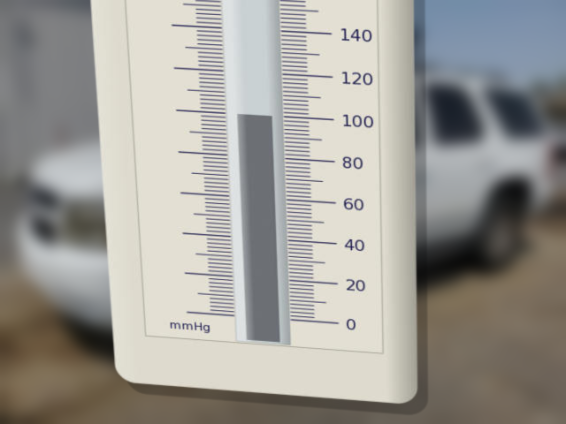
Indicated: 100mmHg
